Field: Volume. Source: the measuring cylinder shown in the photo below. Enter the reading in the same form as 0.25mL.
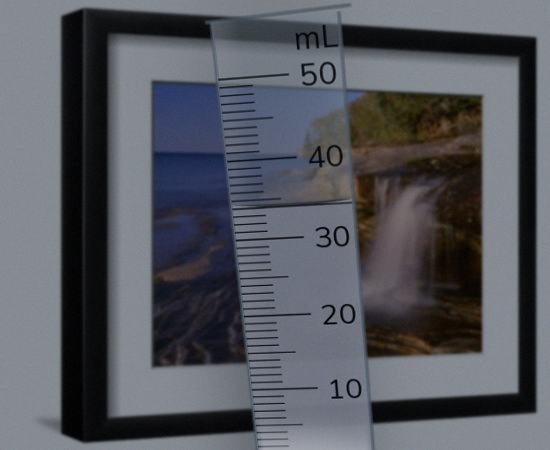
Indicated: 34mL
